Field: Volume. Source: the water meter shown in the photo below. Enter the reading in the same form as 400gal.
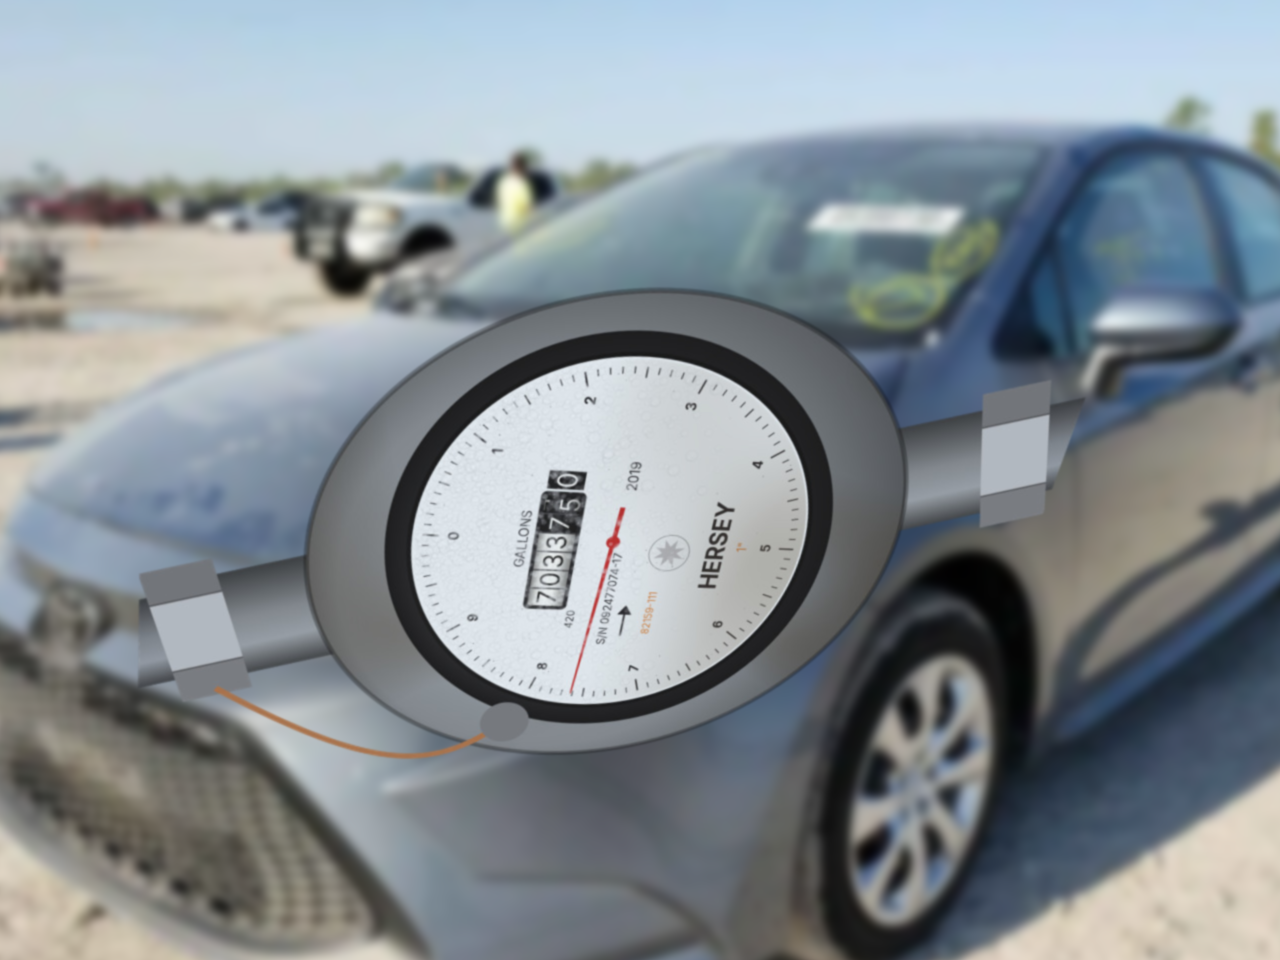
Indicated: 7033747.6gal
